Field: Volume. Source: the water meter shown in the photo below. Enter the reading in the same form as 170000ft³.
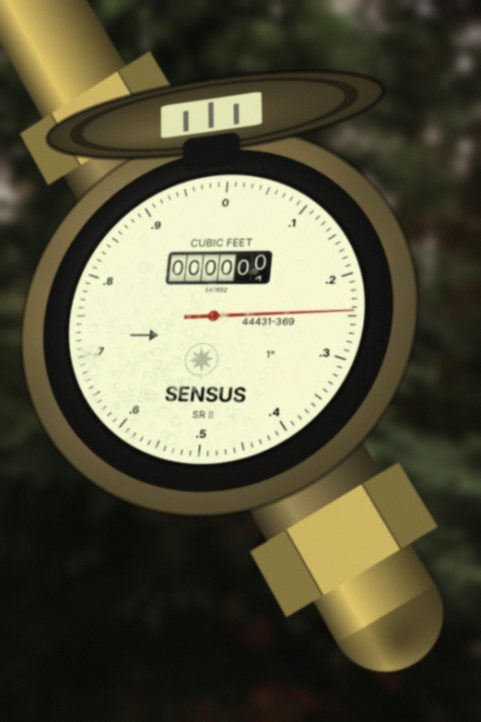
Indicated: 0.24ft³
